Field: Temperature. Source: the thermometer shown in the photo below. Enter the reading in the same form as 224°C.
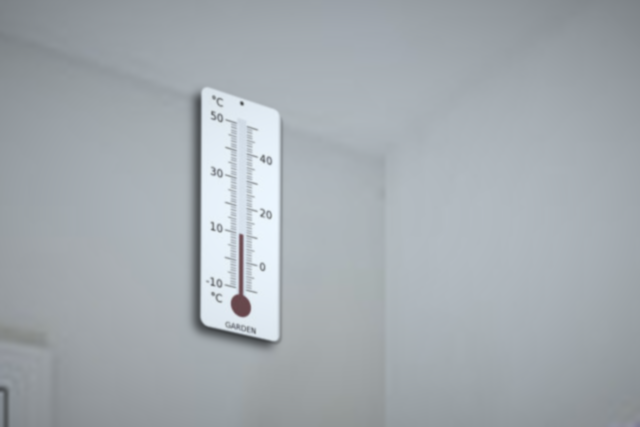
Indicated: 10°C
